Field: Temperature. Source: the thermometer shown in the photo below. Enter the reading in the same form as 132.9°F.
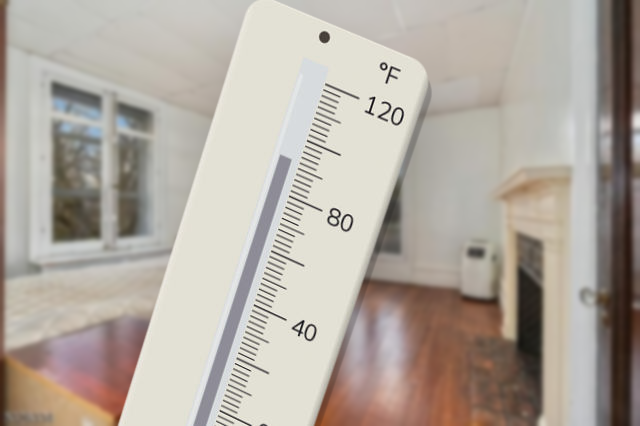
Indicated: 92°F
